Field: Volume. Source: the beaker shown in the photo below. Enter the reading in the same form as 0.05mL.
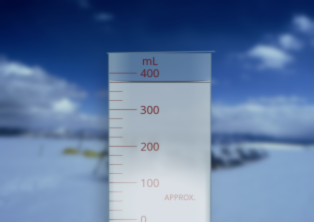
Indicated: 375mL
